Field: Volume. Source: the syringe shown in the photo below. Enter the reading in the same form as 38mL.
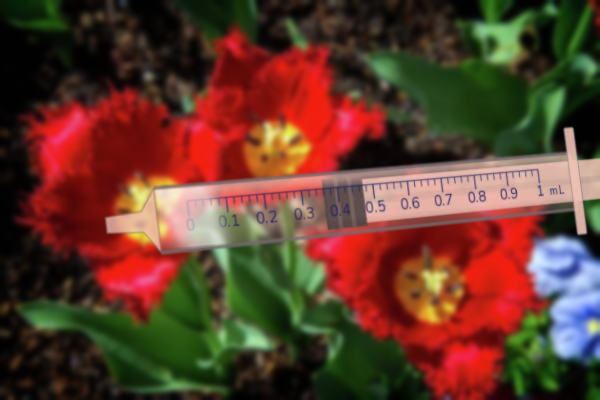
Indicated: 0.36mL
